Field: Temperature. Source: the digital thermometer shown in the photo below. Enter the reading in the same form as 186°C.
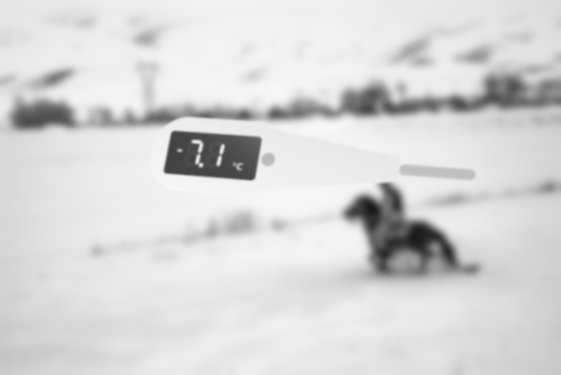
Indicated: -7.1°C
